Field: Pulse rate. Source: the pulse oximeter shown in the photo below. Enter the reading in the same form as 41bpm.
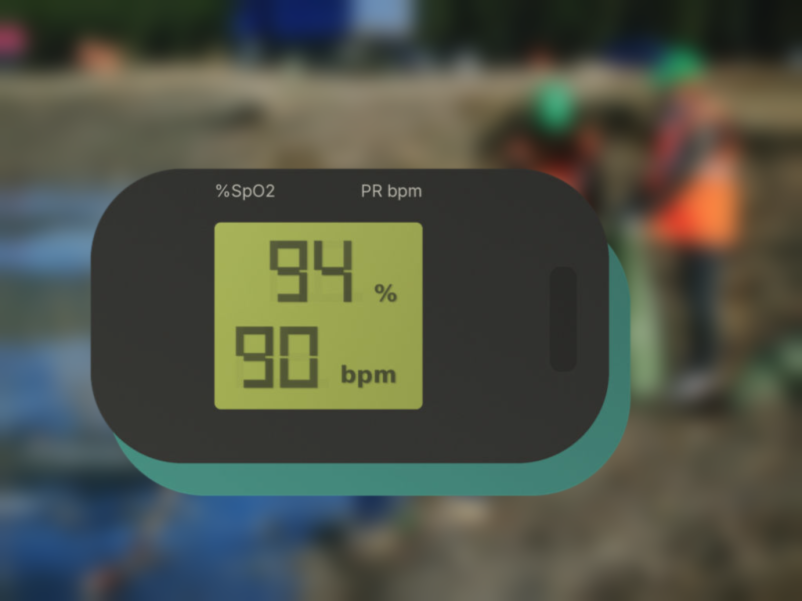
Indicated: 90bpm
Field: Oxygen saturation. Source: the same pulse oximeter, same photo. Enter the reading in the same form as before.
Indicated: 94%
